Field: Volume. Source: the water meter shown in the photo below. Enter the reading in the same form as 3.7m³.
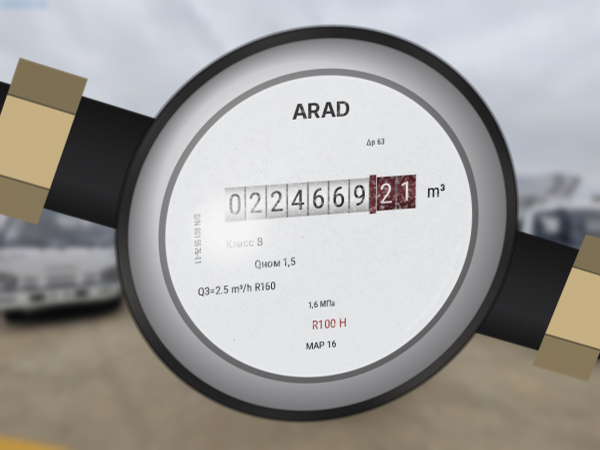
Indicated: 224669.21m³
